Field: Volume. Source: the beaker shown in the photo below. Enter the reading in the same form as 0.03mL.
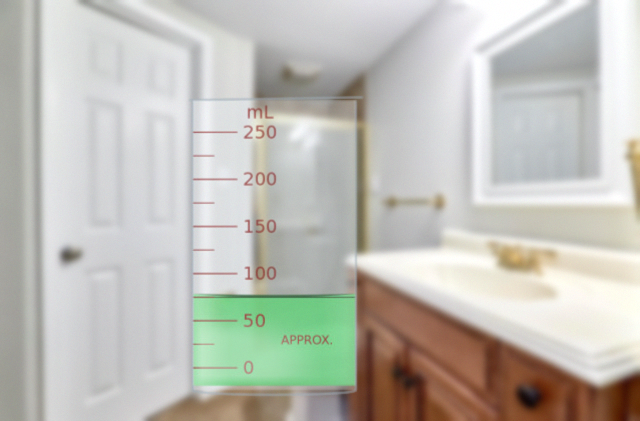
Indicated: 75mL
